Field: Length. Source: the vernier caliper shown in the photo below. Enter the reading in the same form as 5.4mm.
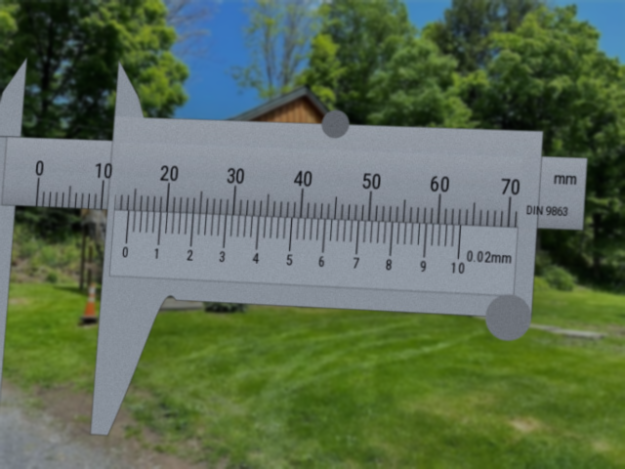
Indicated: 14.2mm
